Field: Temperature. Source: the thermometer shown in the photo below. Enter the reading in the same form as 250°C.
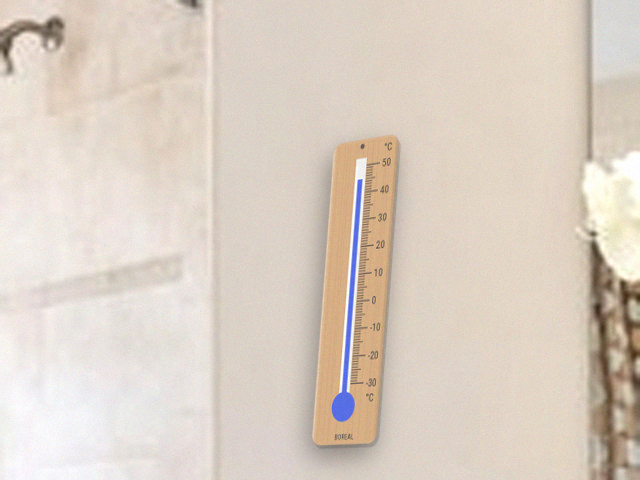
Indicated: 45°C
